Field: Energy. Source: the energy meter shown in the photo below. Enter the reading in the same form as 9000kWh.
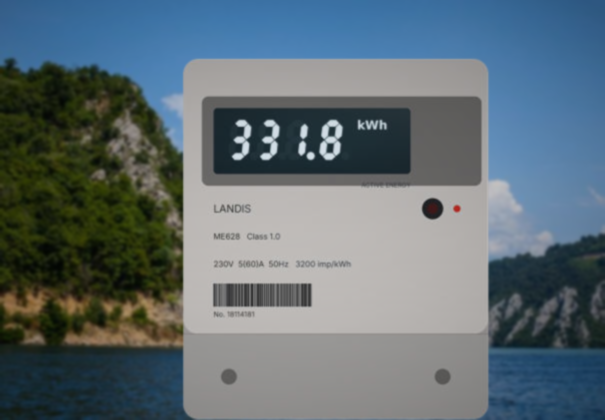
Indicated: 331.8kWh
